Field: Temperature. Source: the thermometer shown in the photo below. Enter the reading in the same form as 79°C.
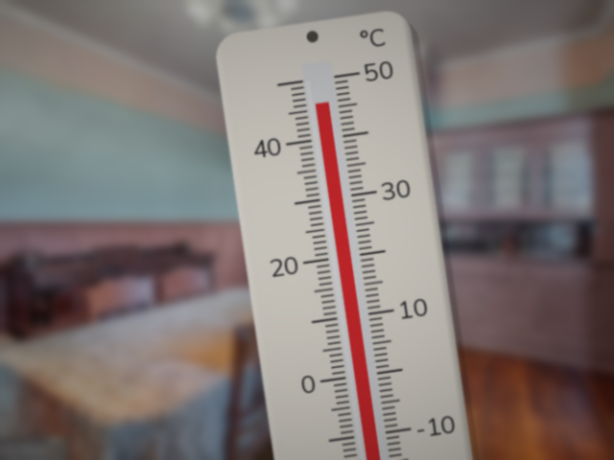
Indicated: 46°C
